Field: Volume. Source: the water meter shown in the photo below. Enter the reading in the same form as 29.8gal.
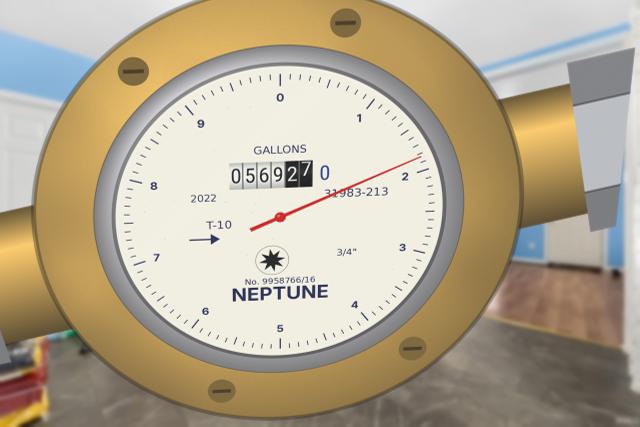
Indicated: 569271.8gal
